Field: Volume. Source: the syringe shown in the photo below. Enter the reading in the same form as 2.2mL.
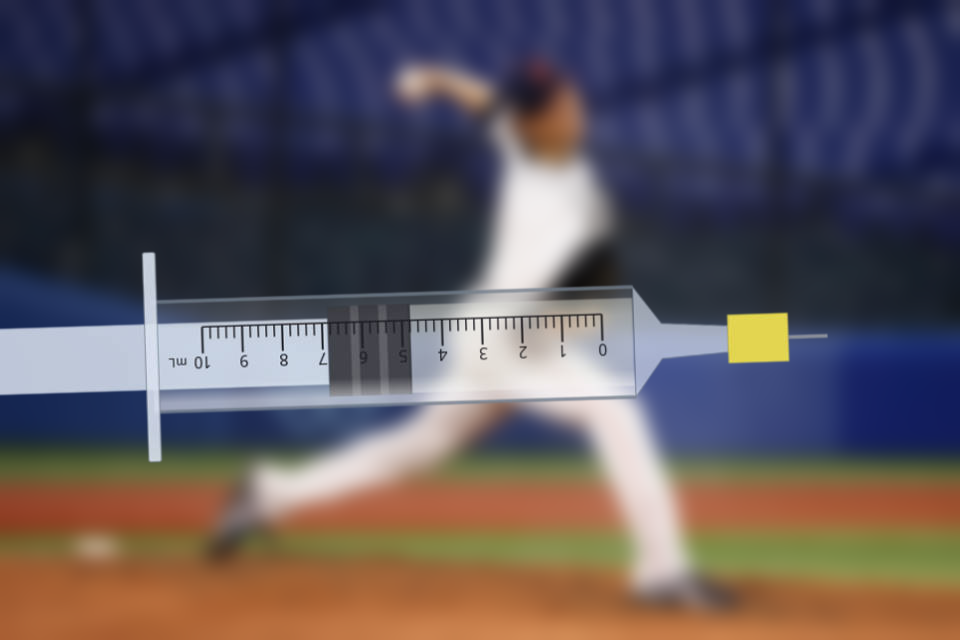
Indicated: 4.8mL
